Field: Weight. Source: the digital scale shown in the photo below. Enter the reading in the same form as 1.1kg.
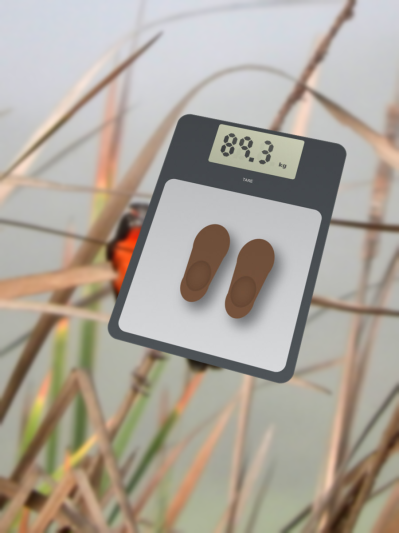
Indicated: 89.3kg
